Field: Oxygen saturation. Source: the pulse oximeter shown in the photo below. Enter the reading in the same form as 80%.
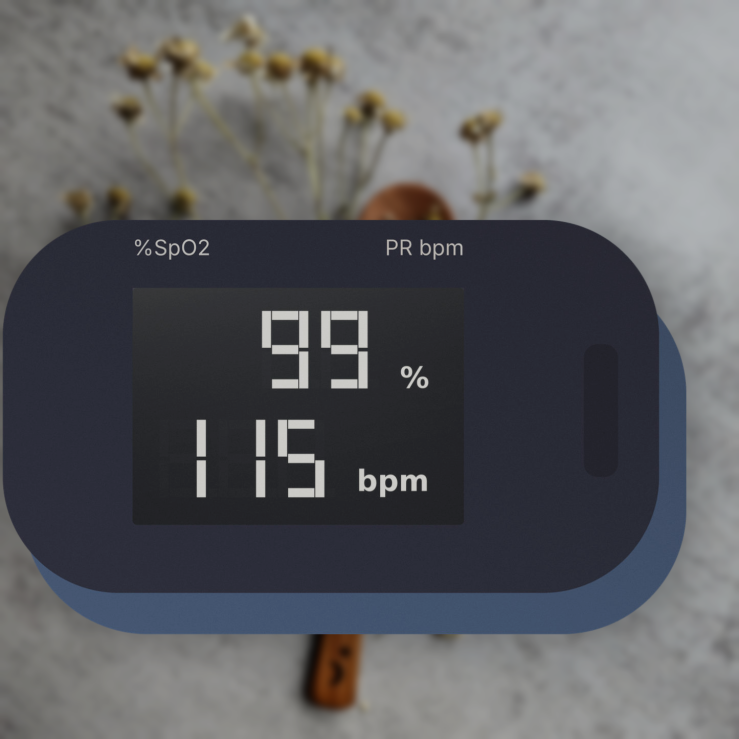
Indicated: 99%
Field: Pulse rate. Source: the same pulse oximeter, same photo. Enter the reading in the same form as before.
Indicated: 115bpm
